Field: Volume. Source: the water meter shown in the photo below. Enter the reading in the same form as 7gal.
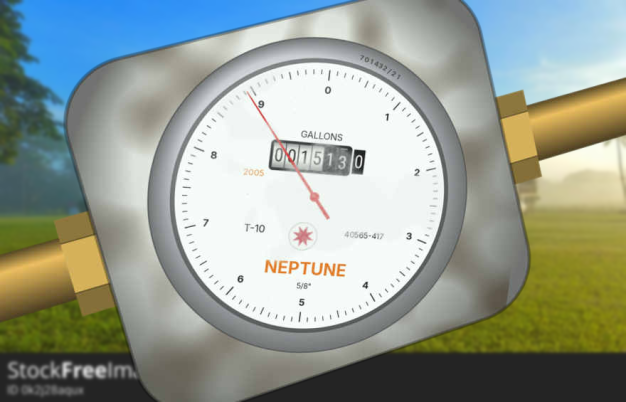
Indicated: 15128.9gal
